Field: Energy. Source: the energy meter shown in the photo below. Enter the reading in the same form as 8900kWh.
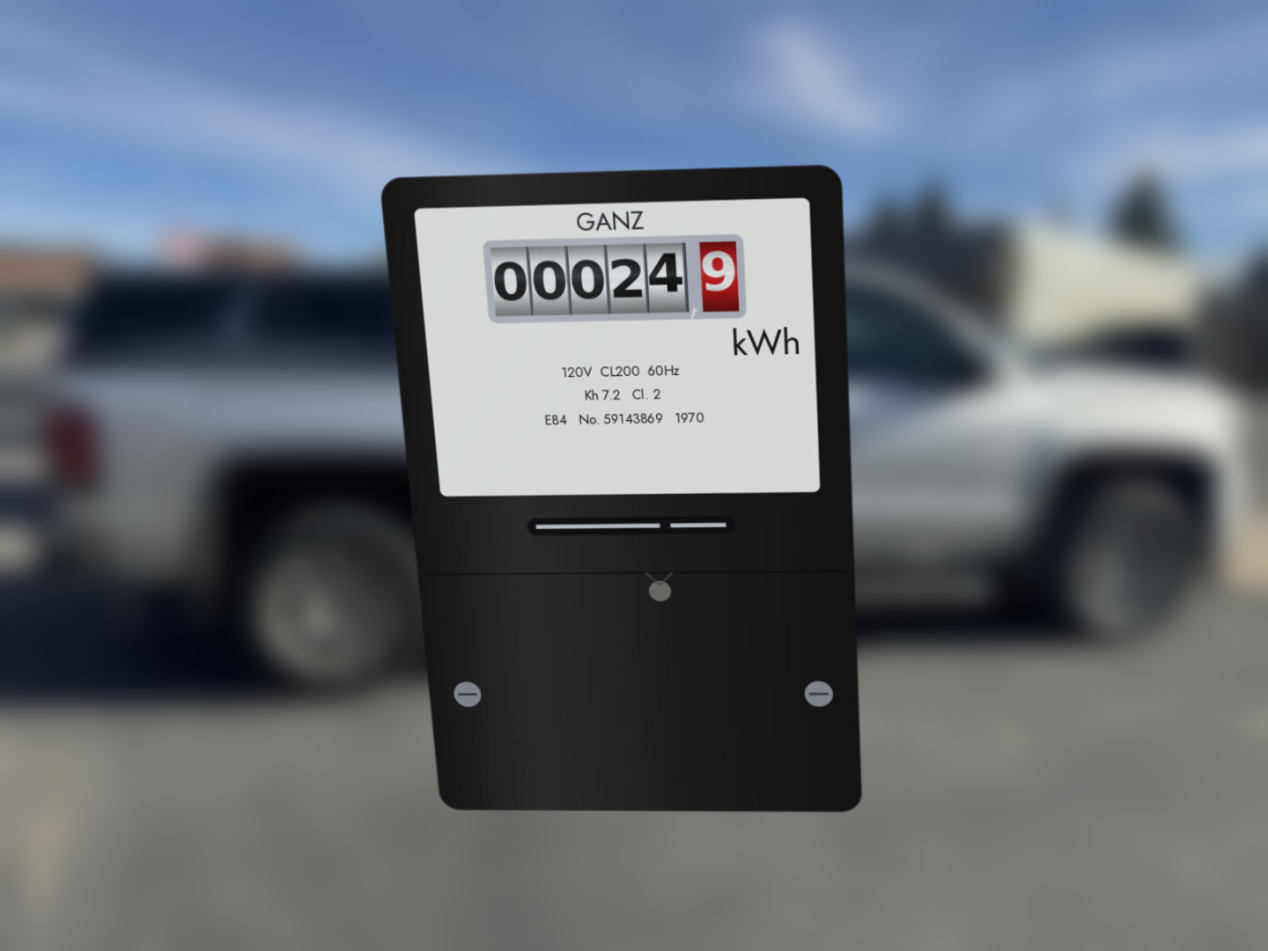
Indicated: 24.9kWh
